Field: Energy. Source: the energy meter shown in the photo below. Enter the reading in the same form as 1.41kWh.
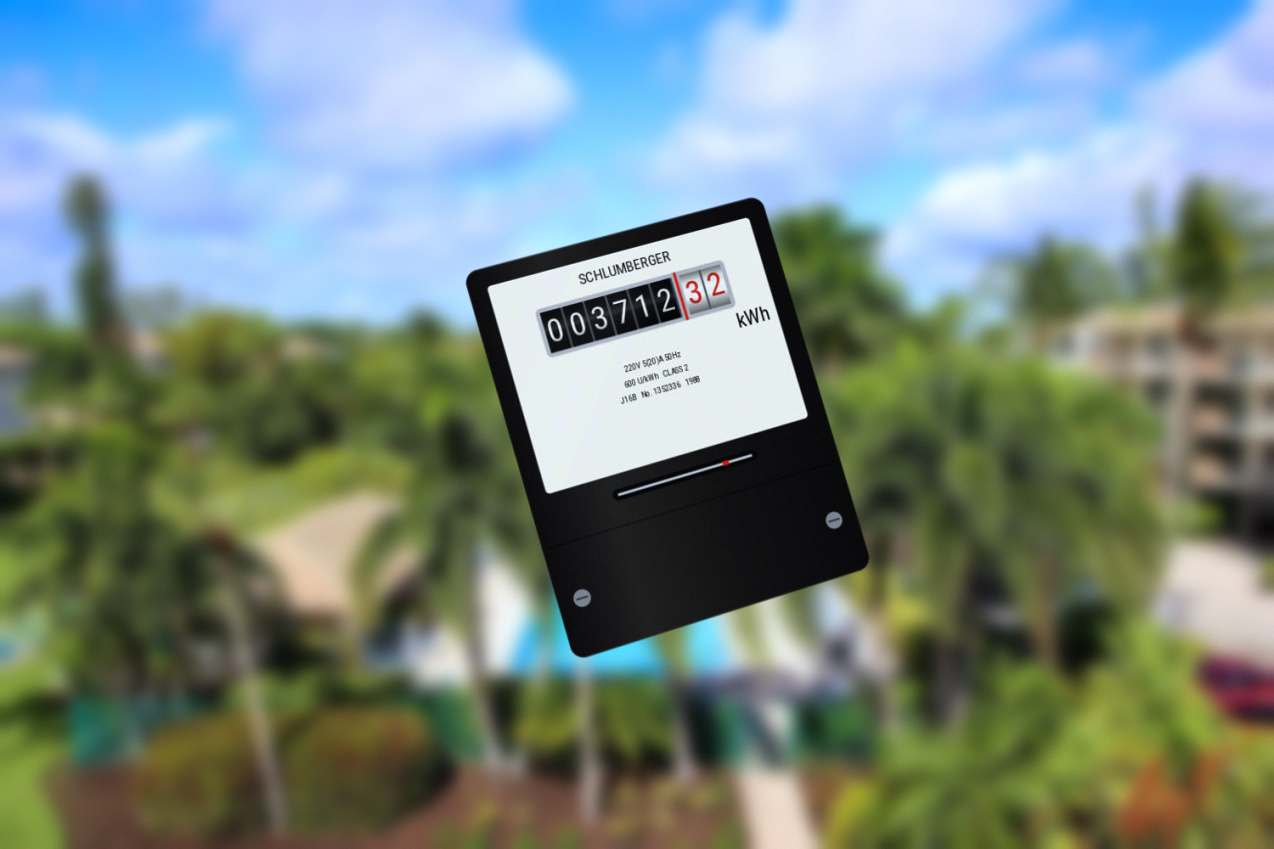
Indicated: 3712.32kWh
